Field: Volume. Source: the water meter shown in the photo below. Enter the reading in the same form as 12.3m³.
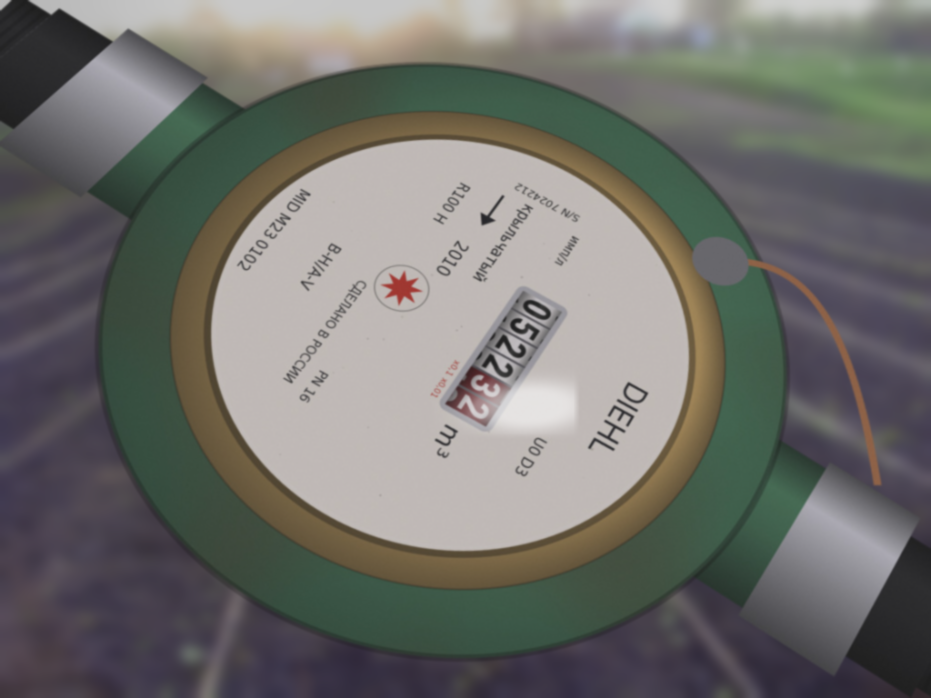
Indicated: 522.32m³
